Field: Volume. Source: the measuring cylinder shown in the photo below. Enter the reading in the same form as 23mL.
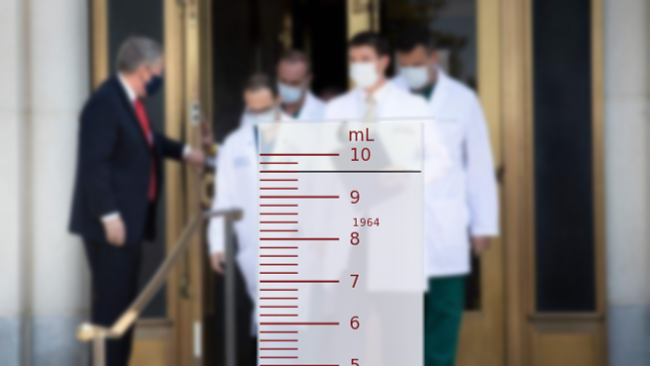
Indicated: 9.6mL
